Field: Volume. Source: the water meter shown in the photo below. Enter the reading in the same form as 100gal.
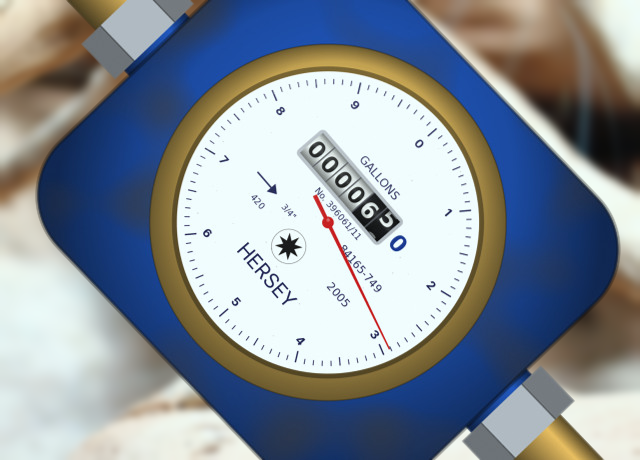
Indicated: 652.9gal
